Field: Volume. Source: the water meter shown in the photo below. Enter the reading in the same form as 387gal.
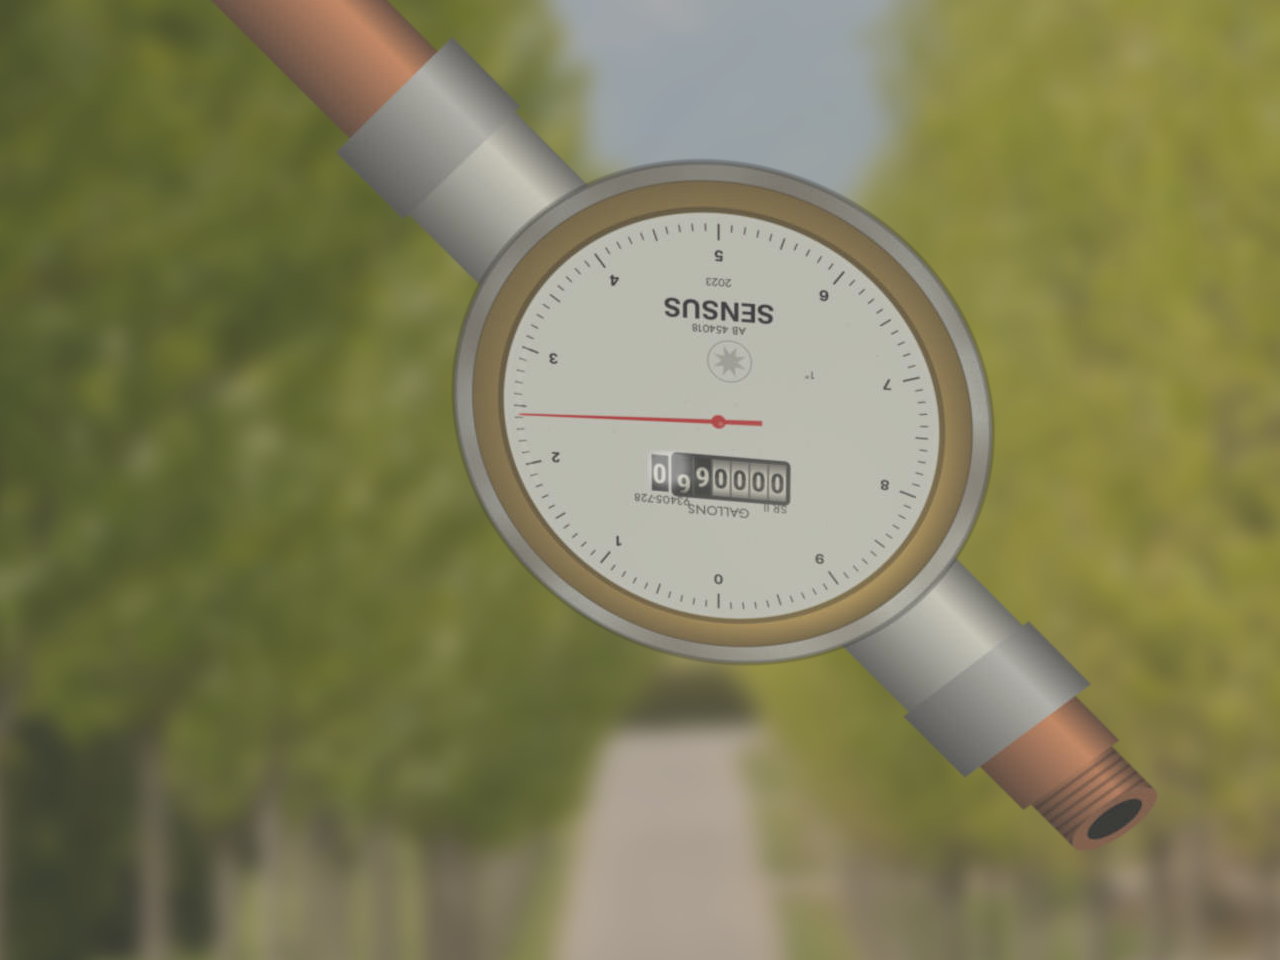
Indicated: 662.4gal
